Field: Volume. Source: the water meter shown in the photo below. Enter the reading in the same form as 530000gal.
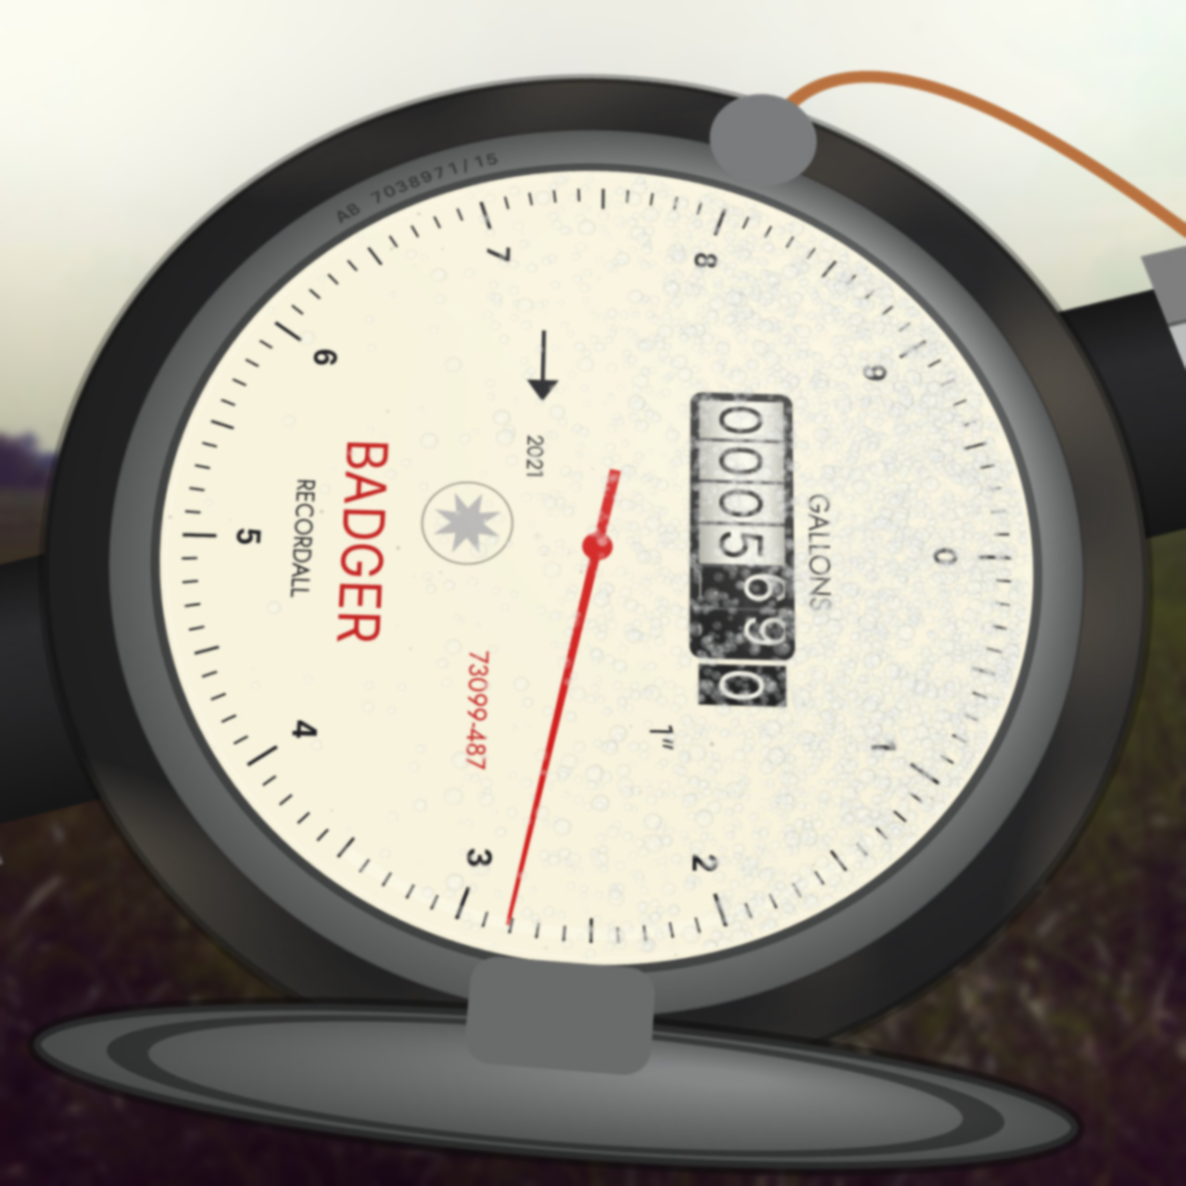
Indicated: 5692.8gal
